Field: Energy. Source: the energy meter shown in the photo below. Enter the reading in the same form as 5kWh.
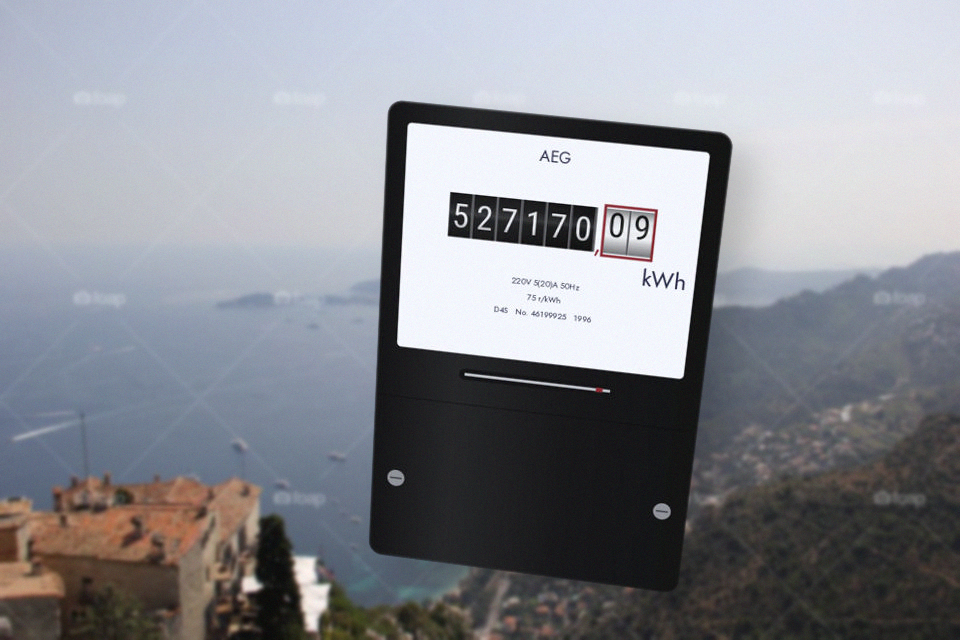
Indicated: 527170.09kWh
